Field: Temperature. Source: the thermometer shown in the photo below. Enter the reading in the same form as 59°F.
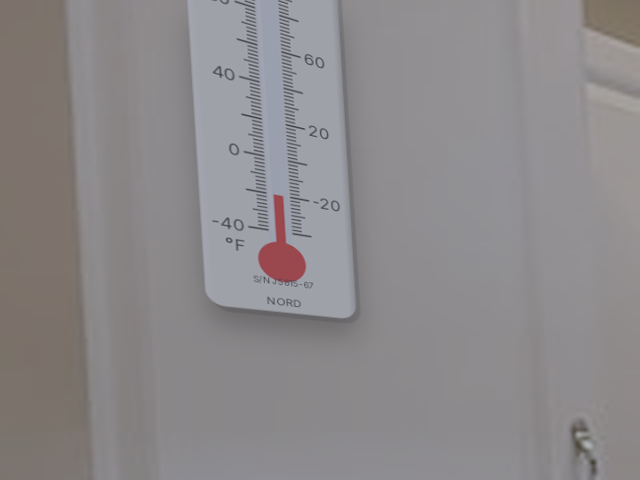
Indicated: -20°F
